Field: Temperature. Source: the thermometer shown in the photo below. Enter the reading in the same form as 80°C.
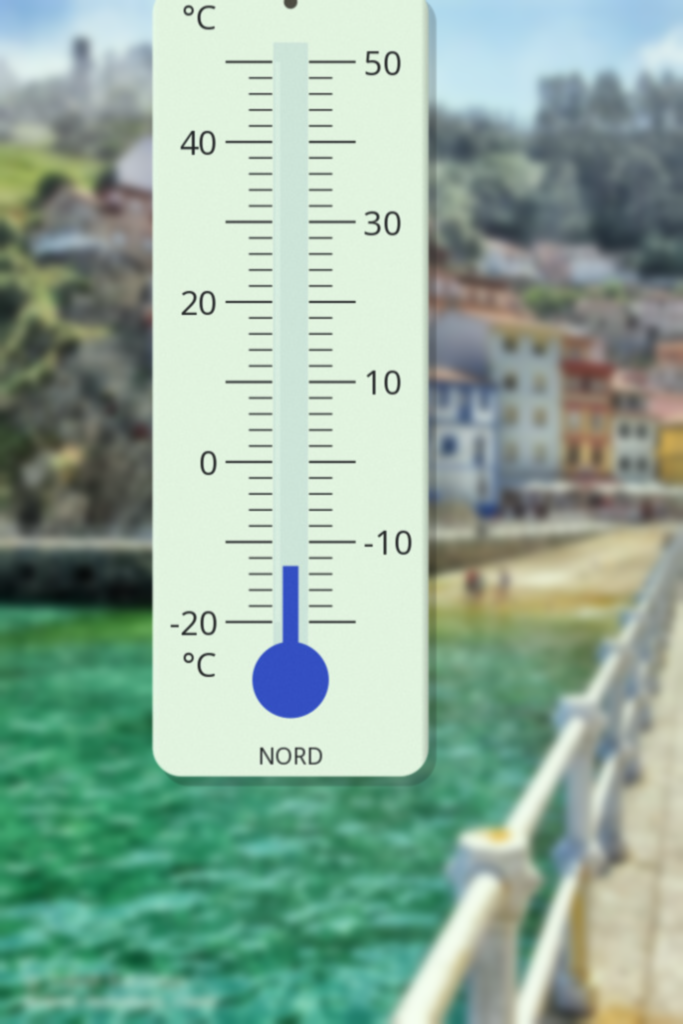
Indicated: -13°C
